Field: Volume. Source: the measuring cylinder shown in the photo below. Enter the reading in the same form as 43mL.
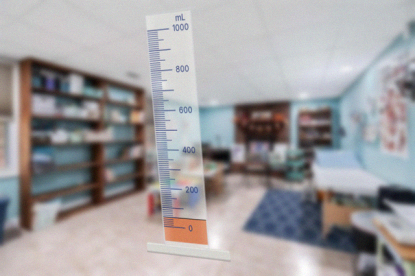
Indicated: 50mL
